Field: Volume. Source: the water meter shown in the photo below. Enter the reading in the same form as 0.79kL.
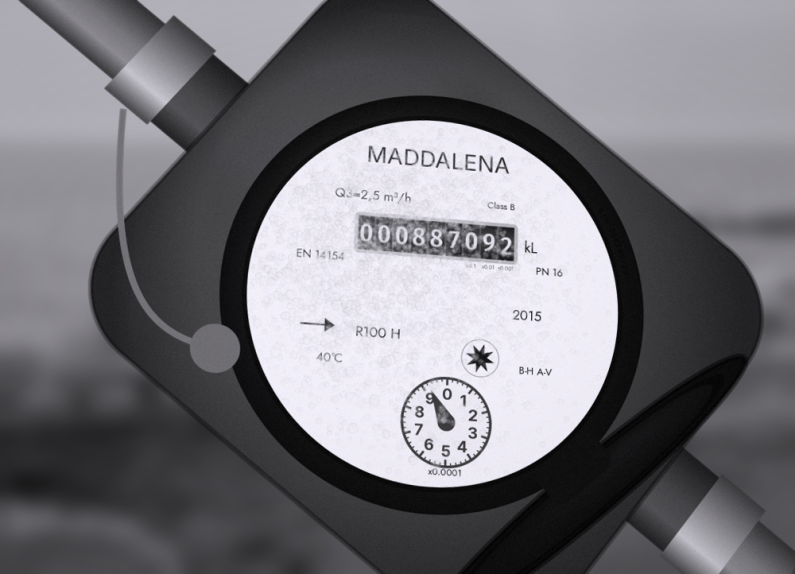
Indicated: 887.0919kL
